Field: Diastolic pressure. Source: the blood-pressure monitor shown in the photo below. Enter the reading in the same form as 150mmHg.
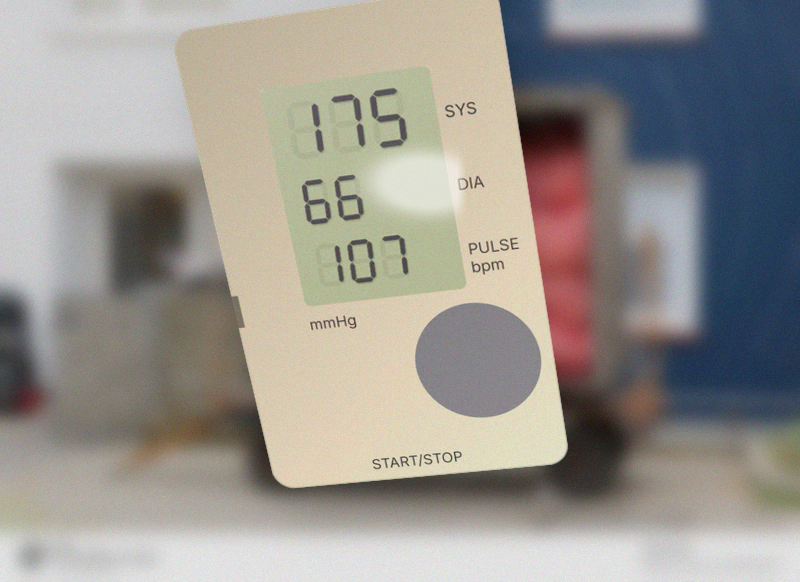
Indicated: 66mmHg
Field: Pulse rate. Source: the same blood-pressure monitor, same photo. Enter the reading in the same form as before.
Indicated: 107bpm
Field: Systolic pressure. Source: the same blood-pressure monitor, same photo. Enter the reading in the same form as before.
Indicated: 175mmHg
